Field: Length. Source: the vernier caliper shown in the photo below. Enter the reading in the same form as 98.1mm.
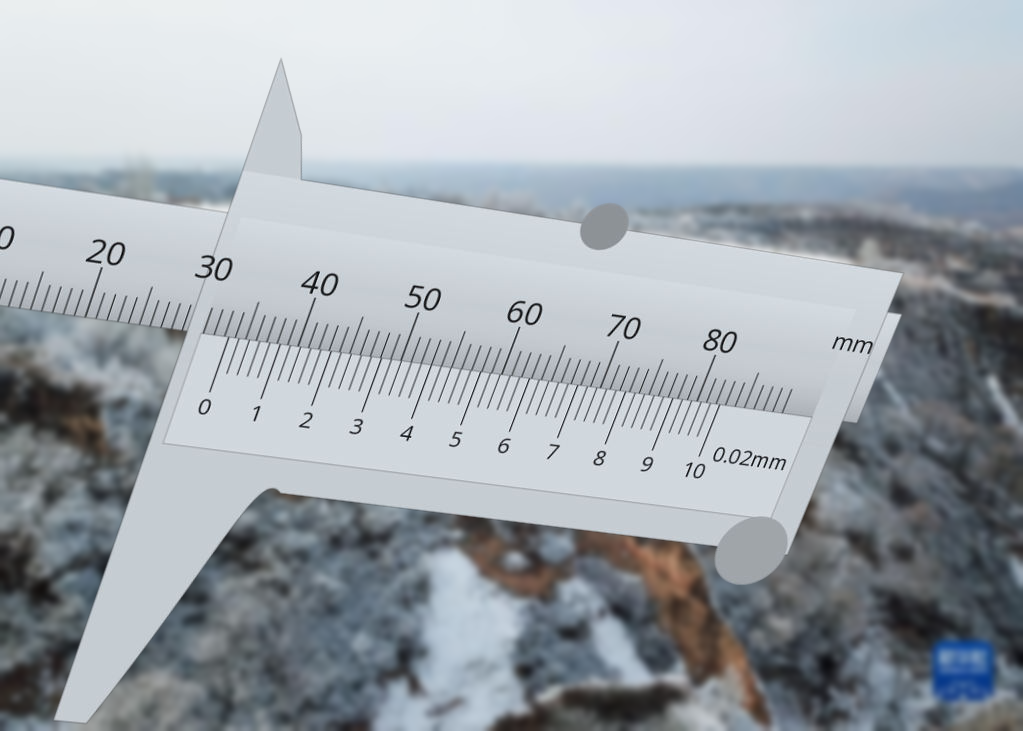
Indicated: 33.4mm
